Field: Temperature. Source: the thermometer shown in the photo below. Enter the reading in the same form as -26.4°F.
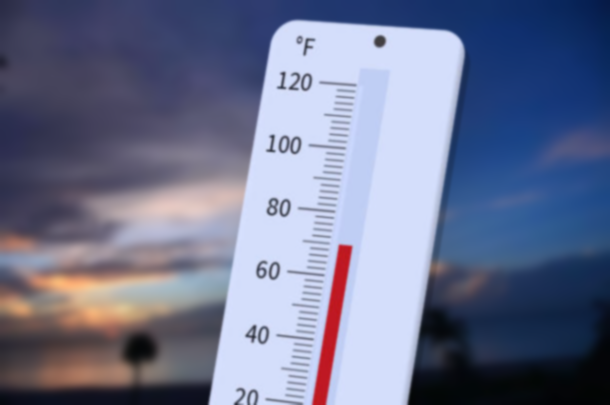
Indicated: 70°F
